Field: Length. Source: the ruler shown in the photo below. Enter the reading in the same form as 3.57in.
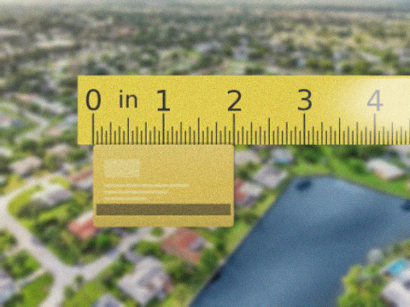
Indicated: 2in
